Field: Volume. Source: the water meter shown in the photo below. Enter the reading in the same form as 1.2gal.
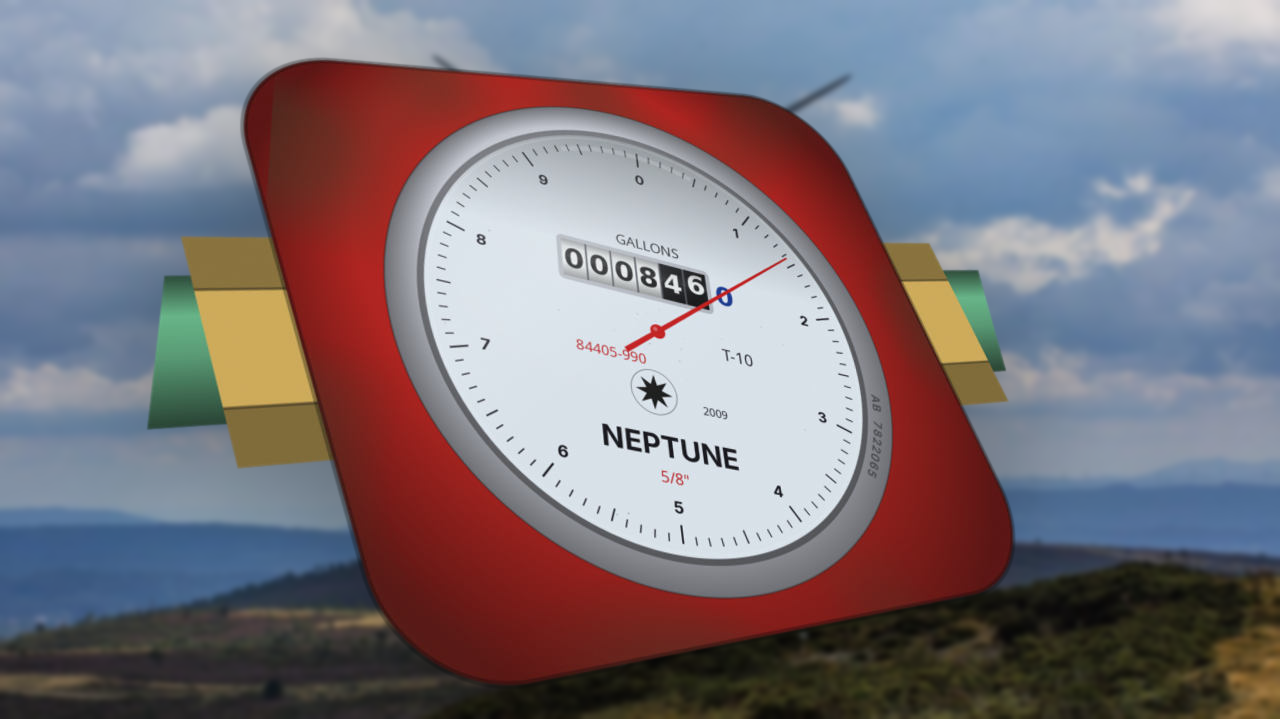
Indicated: 8461.4gal
